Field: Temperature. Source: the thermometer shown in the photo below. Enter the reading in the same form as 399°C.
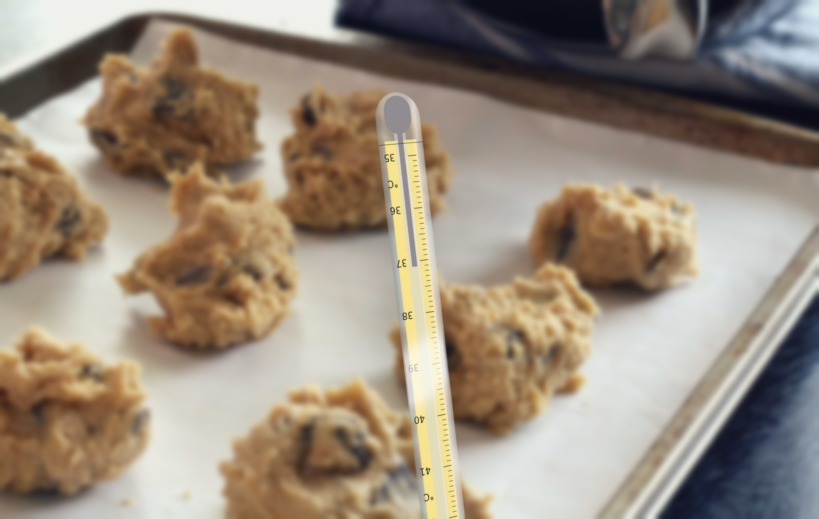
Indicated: 37.1°C
